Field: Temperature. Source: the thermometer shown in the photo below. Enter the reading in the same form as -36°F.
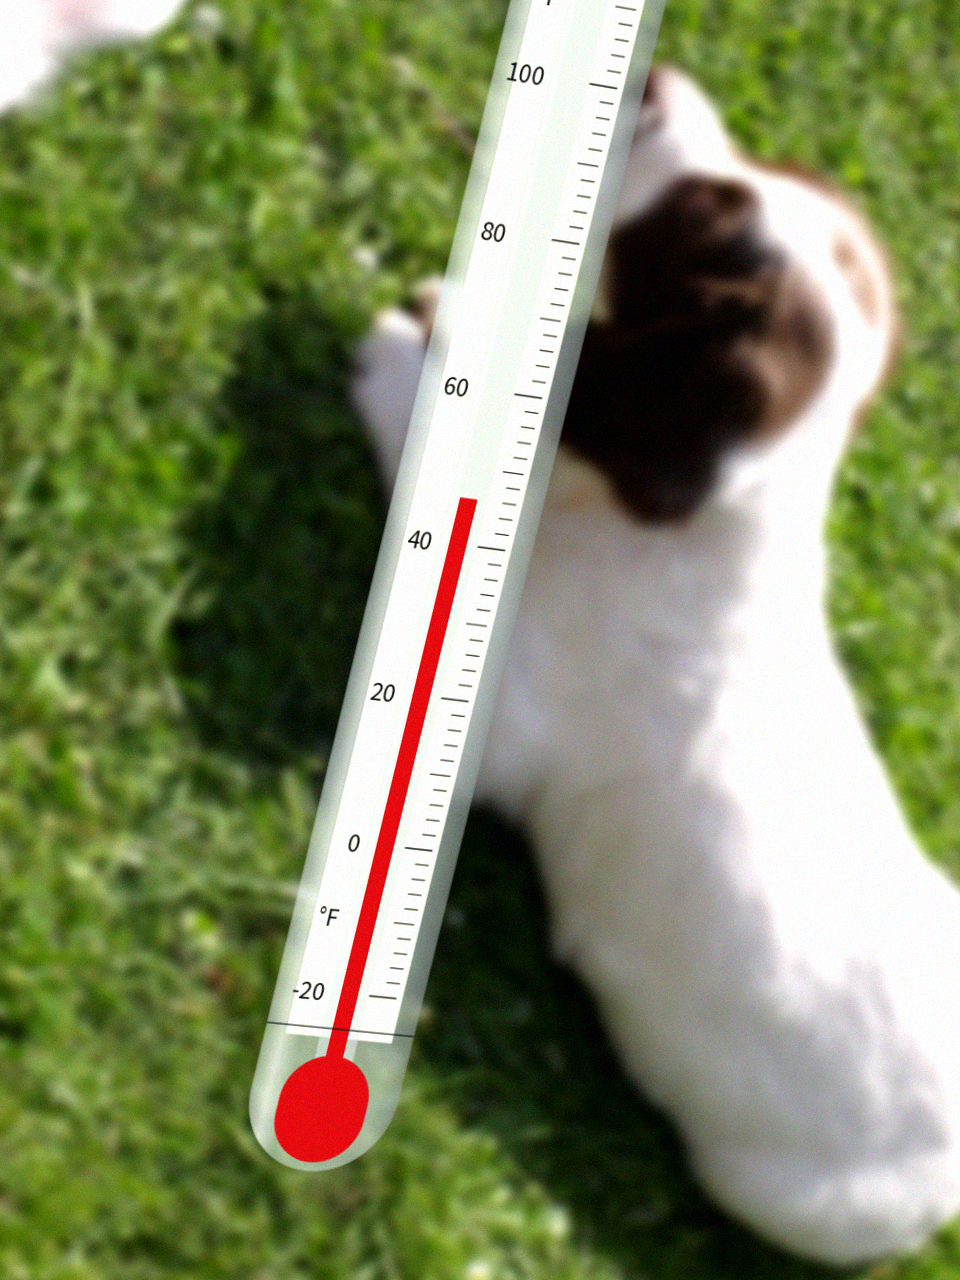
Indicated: 46°F
